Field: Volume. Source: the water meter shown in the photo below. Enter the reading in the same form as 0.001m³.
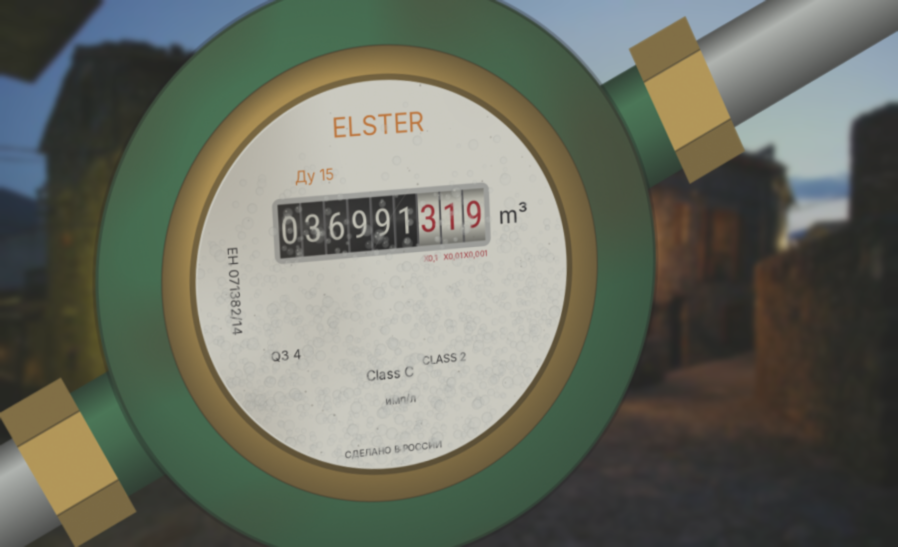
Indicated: 36991.319m³
